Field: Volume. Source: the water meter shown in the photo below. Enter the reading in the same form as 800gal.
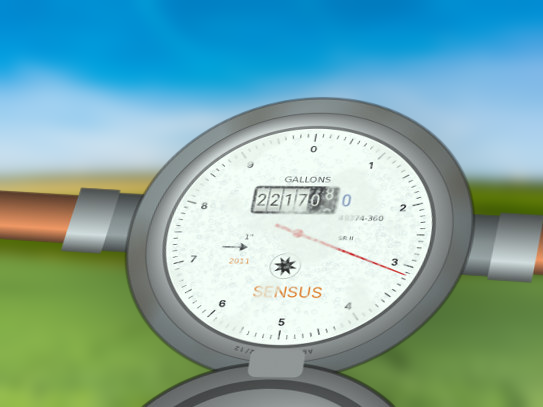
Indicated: 2217083.1gal
